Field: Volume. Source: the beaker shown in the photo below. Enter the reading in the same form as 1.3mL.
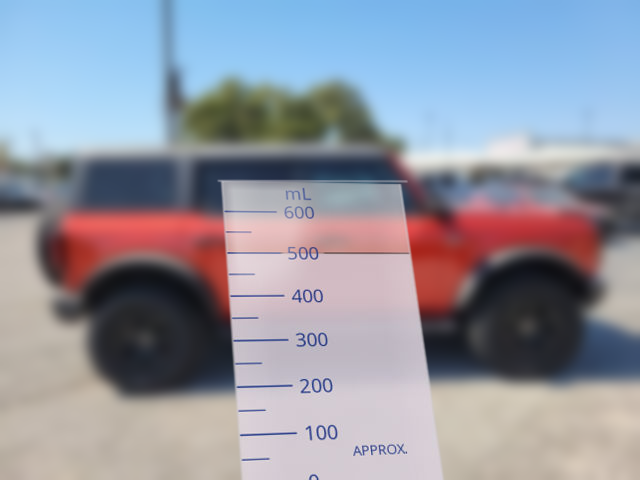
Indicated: 500mL
